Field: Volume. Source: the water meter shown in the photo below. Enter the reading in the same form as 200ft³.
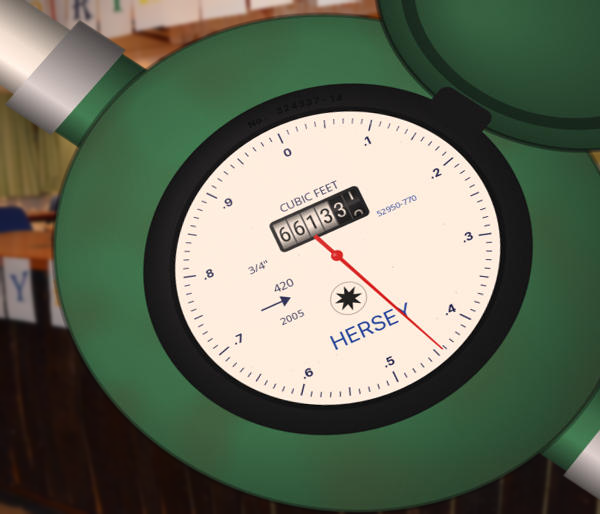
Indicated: 661331.44ft³
